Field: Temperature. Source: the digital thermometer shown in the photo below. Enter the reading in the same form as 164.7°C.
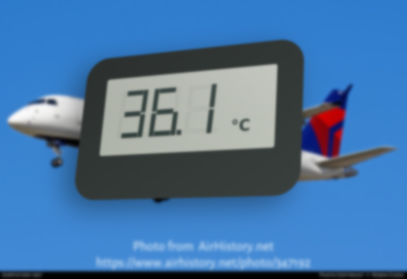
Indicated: 36.1°C
